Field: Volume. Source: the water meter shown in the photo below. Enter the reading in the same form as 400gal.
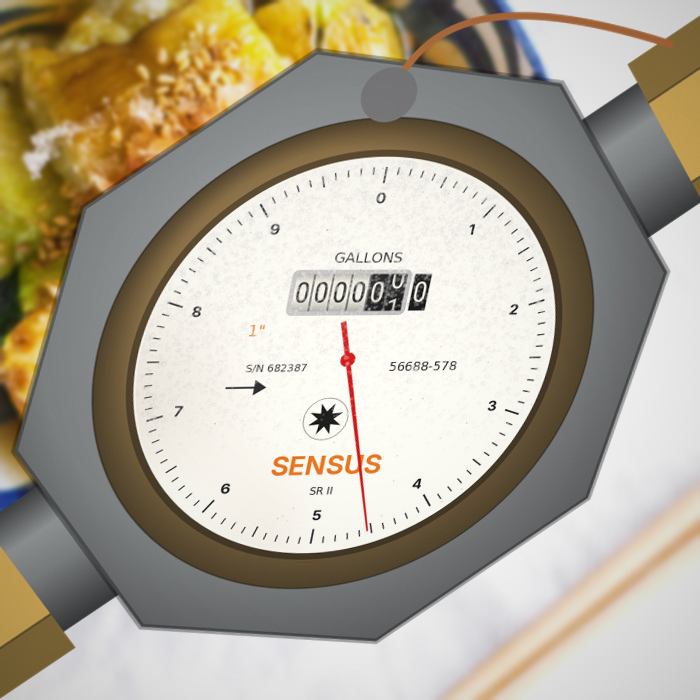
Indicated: 4.5gal
